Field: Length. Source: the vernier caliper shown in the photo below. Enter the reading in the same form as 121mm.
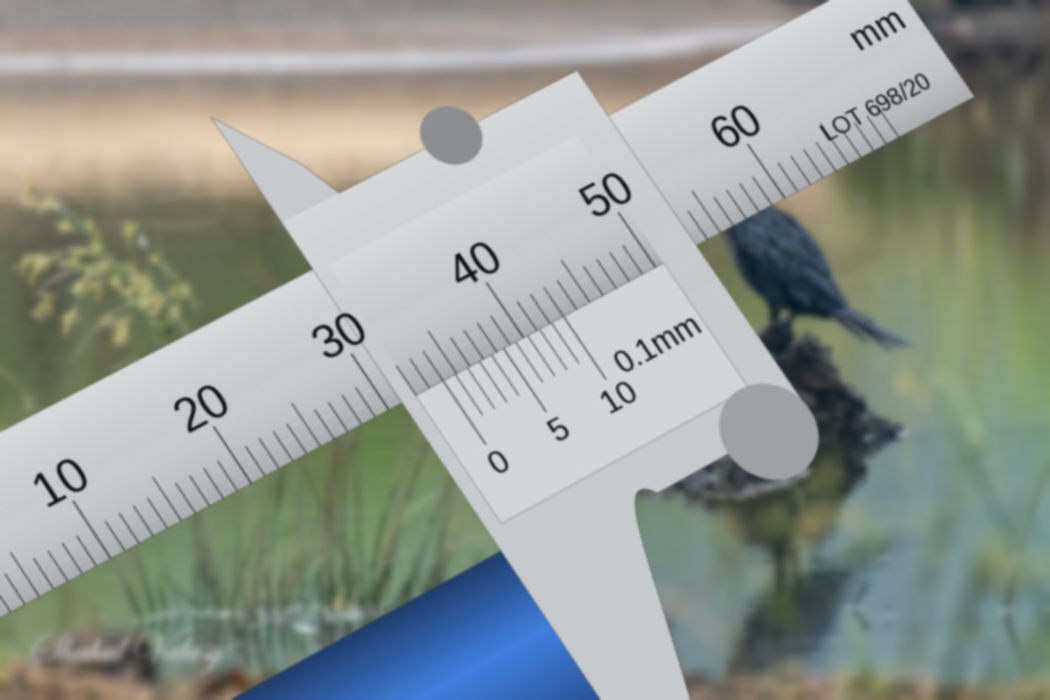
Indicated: 34.0mm
